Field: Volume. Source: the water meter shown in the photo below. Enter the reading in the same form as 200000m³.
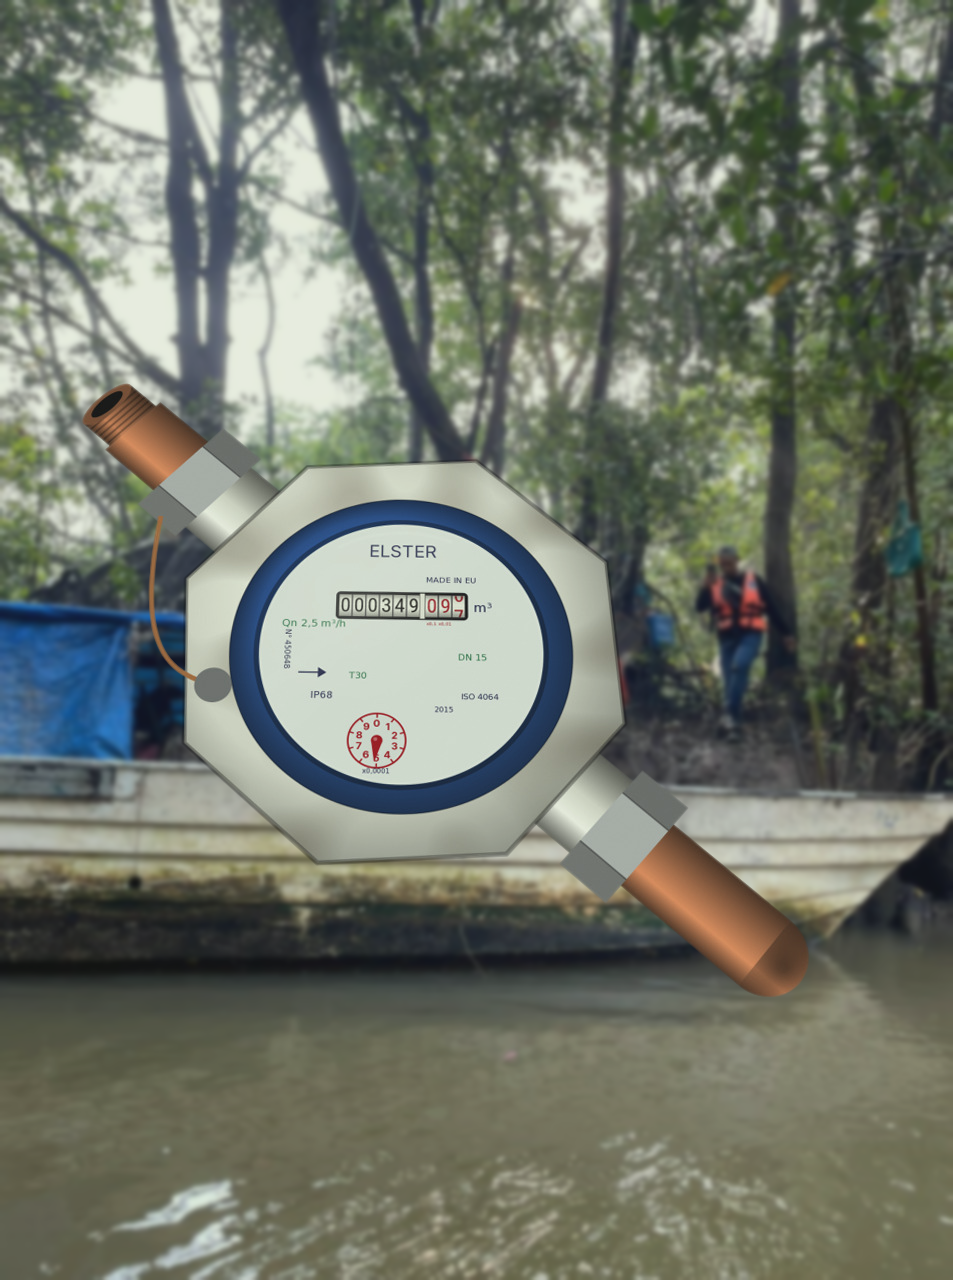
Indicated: 349.0965m³
